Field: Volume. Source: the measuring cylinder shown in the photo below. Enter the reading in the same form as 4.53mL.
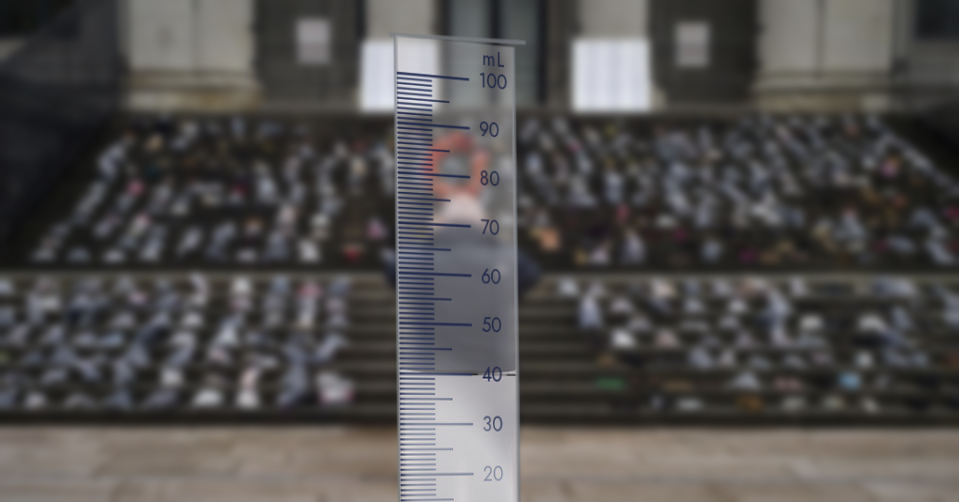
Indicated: 40mL
